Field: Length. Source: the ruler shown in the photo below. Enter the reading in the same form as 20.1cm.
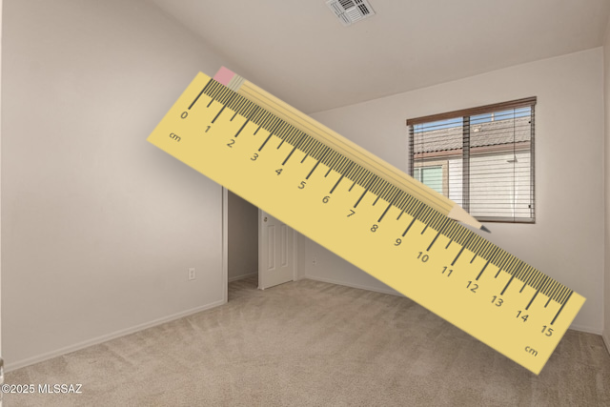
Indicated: 11.5cm
